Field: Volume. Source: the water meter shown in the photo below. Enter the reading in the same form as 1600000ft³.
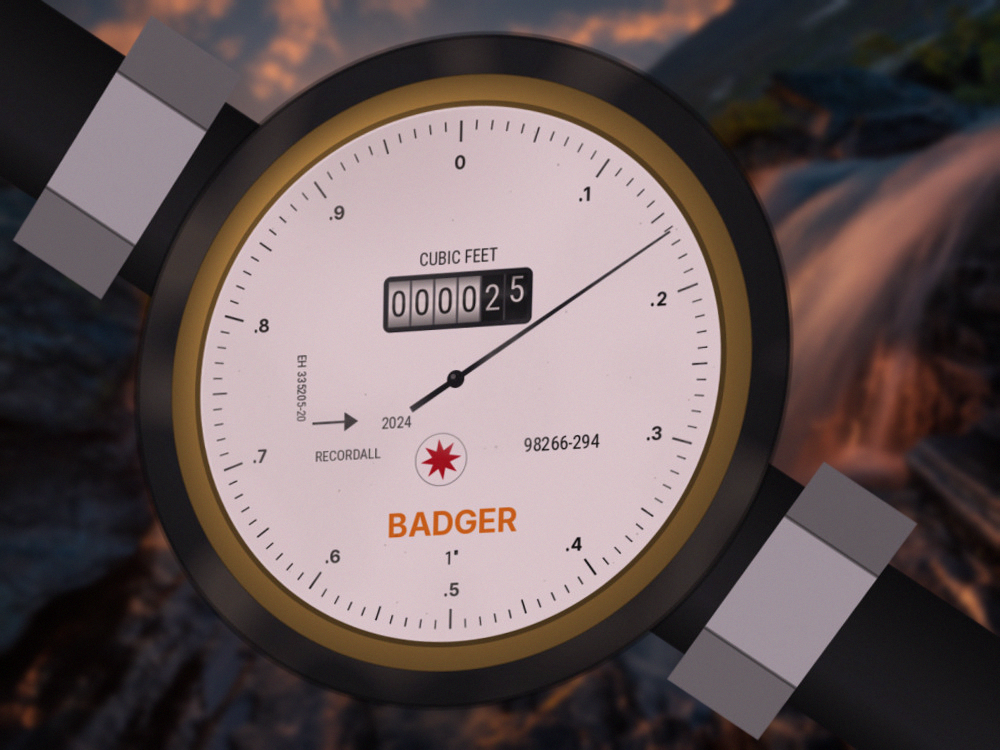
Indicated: 25.16ft³
